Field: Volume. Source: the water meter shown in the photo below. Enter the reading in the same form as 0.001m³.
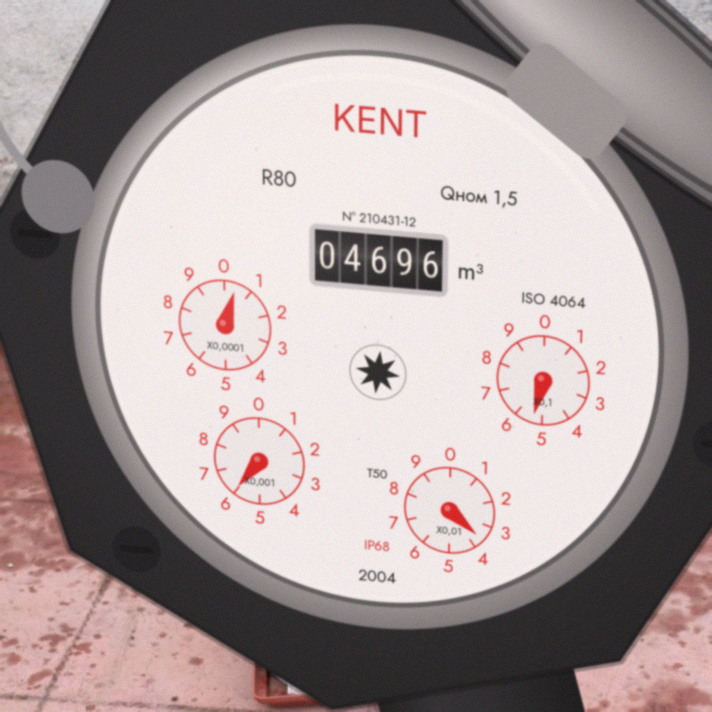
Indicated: 4696.5360m³
